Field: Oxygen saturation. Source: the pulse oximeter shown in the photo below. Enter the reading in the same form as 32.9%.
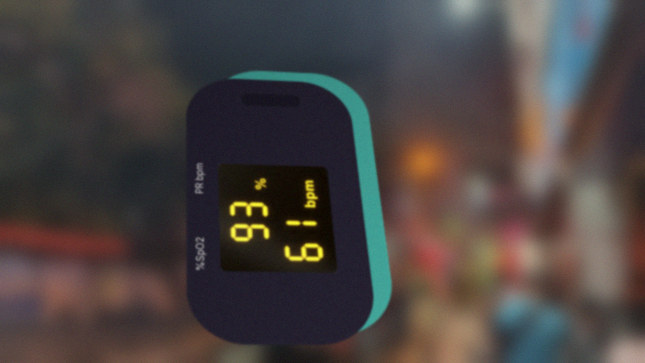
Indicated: 93%
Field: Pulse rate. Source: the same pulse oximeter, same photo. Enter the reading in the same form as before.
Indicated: 61bpm
